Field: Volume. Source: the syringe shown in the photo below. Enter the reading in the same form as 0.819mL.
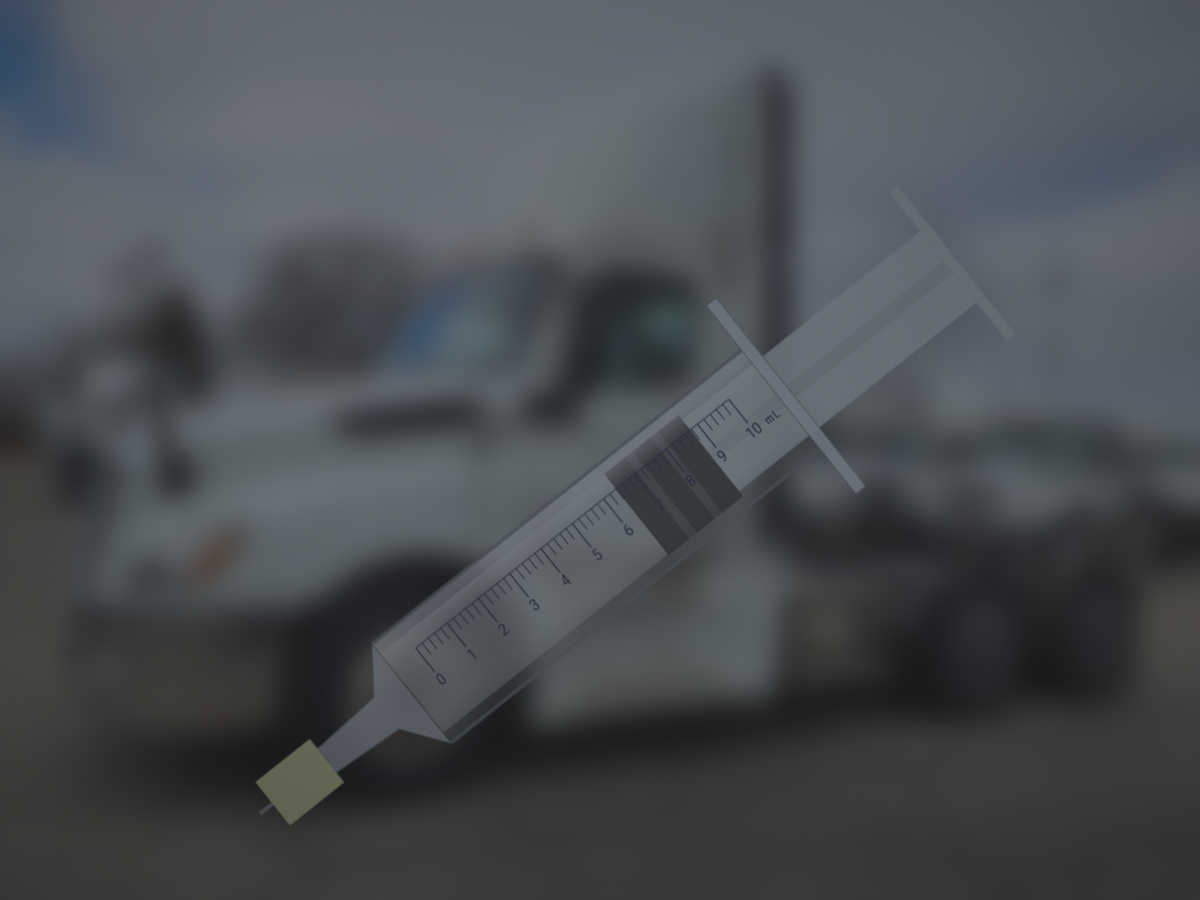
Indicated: 6.4mL
